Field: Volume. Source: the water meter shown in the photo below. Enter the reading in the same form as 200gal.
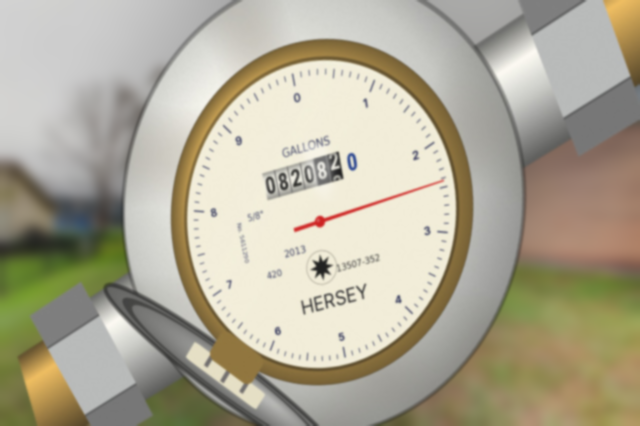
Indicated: 820822.4gal
